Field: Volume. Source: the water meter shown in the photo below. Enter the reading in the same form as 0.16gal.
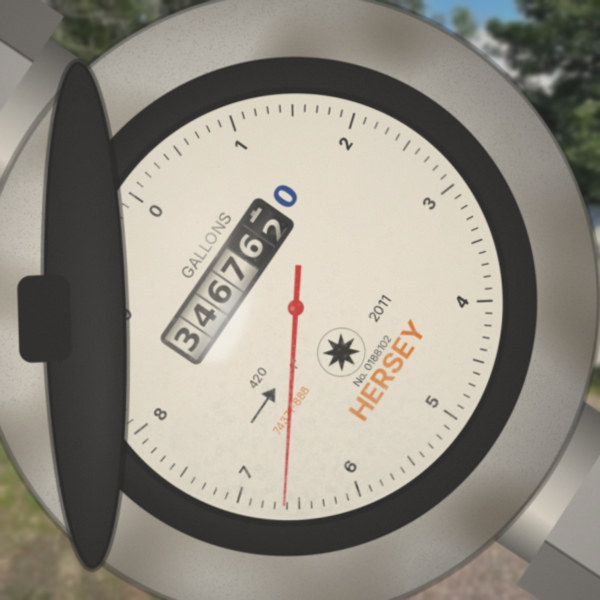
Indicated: 3467616.6gal
